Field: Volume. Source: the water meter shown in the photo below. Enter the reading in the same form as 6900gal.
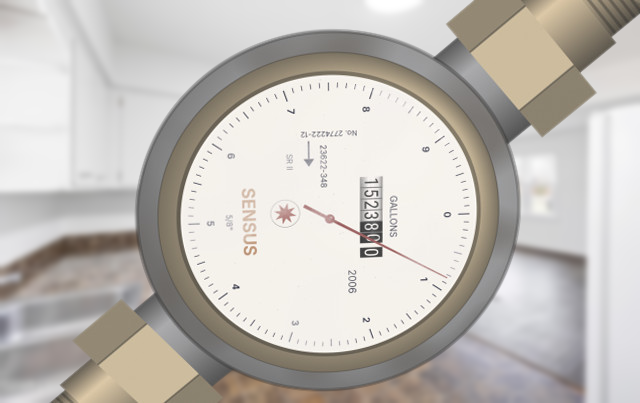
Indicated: 1523800.8gal
